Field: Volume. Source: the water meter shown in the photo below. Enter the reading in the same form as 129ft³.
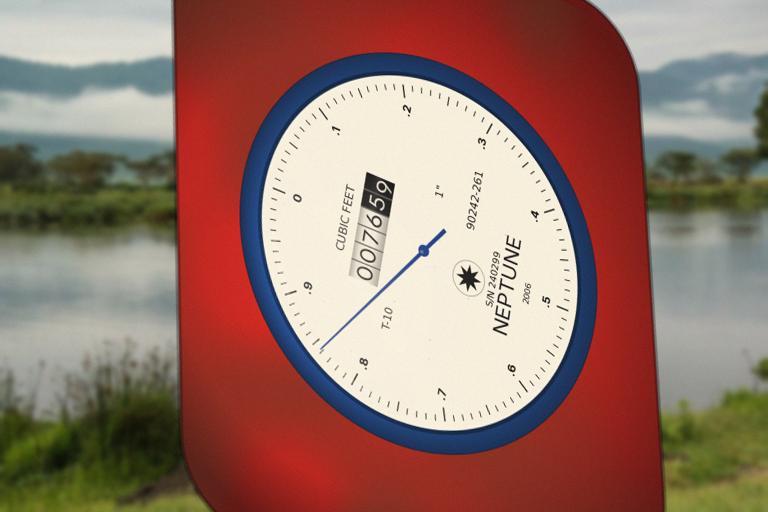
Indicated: 7658.84ft³
